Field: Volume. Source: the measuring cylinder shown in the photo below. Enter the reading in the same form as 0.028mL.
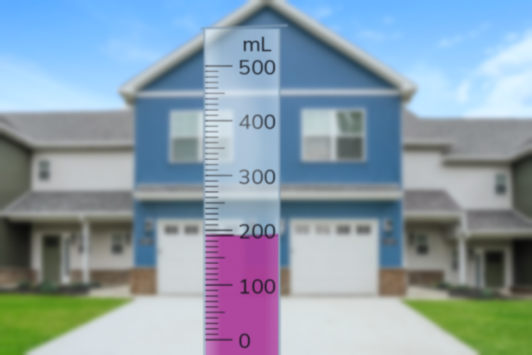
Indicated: 190mL
